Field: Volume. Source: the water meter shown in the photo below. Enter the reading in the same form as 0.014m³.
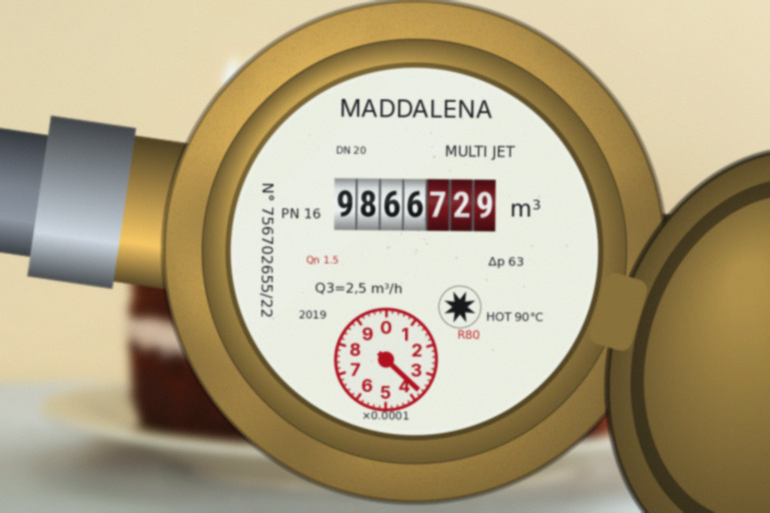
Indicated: 9866.7293m³
